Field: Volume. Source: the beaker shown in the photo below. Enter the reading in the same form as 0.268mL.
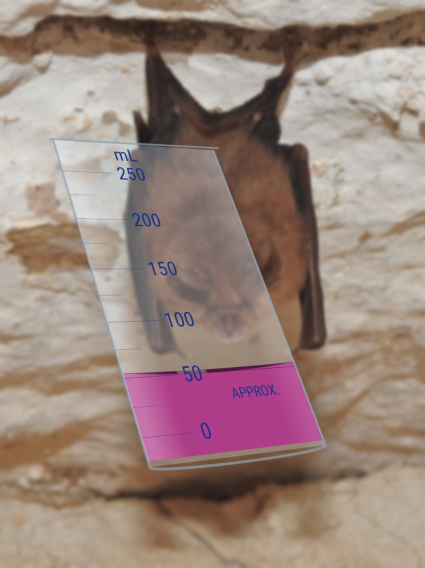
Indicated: 50mL
